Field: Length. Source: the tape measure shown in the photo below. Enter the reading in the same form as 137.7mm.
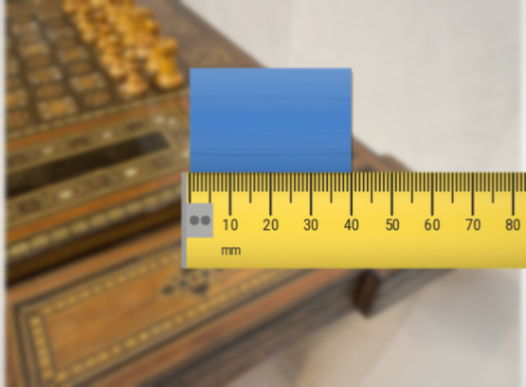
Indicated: 40mm
